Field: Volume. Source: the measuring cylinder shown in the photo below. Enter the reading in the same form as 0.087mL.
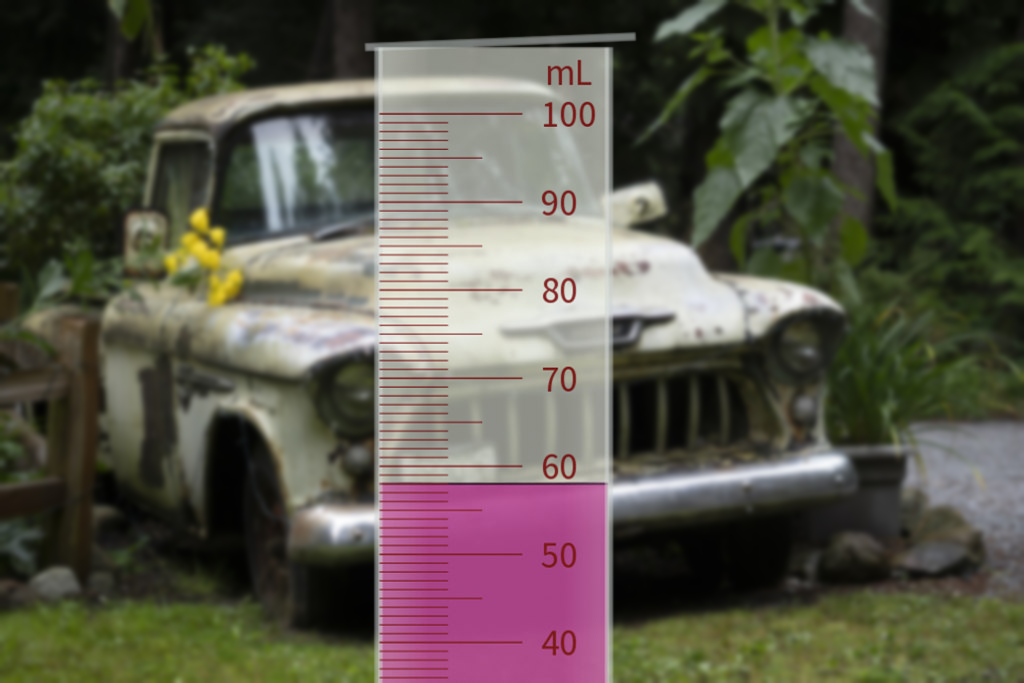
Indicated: 58mL
